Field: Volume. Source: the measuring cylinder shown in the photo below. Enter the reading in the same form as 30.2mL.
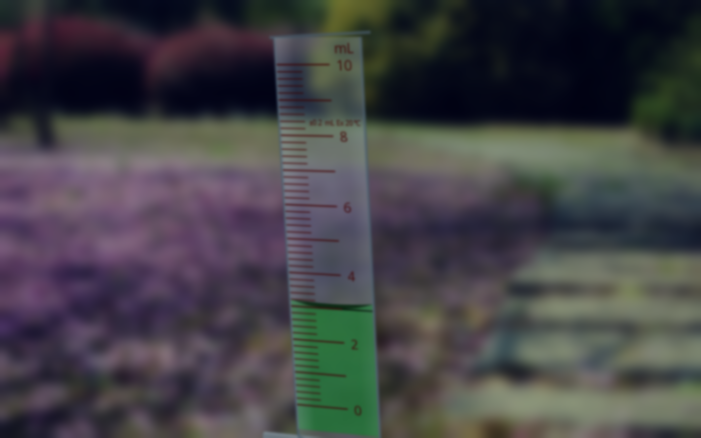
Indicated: 3mL
